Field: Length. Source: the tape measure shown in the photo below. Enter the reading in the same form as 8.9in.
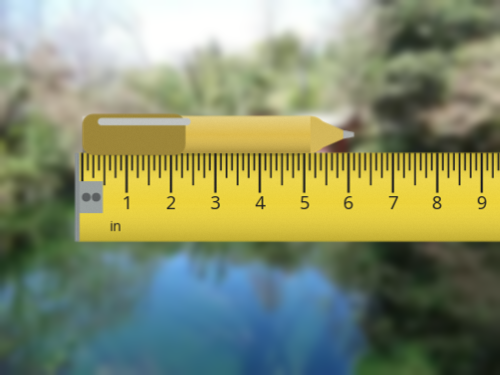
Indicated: 6.125in
